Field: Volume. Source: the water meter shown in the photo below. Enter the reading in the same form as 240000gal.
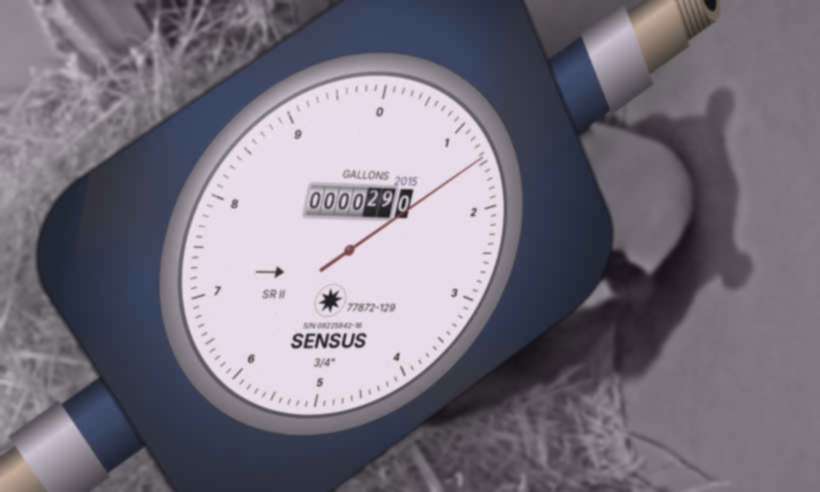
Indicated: 291.4gal
